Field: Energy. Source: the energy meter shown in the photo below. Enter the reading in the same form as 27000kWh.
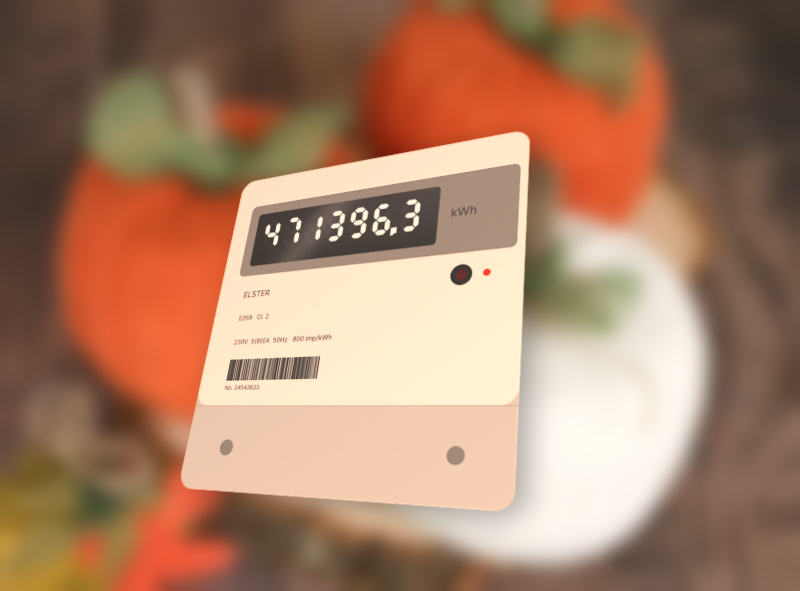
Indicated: 471396.3kWh
